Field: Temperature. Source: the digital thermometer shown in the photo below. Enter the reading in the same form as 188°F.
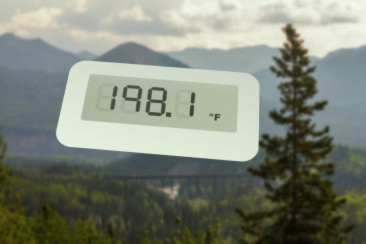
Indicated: 198.1°F
